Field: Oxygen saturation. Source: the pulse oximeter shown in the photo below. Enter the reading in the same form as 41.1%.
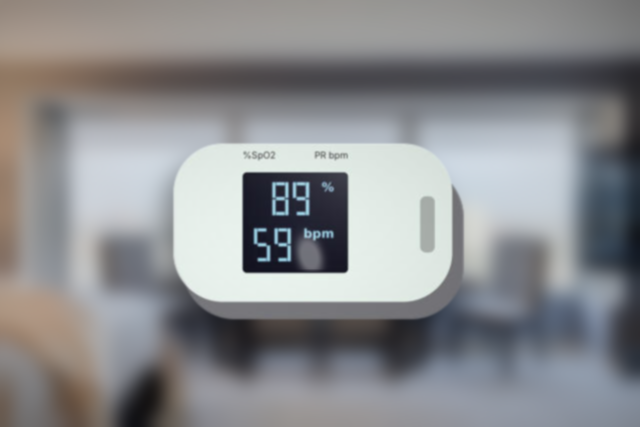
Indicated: 89%
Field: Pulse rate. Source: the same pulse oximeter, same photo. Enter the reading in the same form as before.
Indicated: 59bpm
